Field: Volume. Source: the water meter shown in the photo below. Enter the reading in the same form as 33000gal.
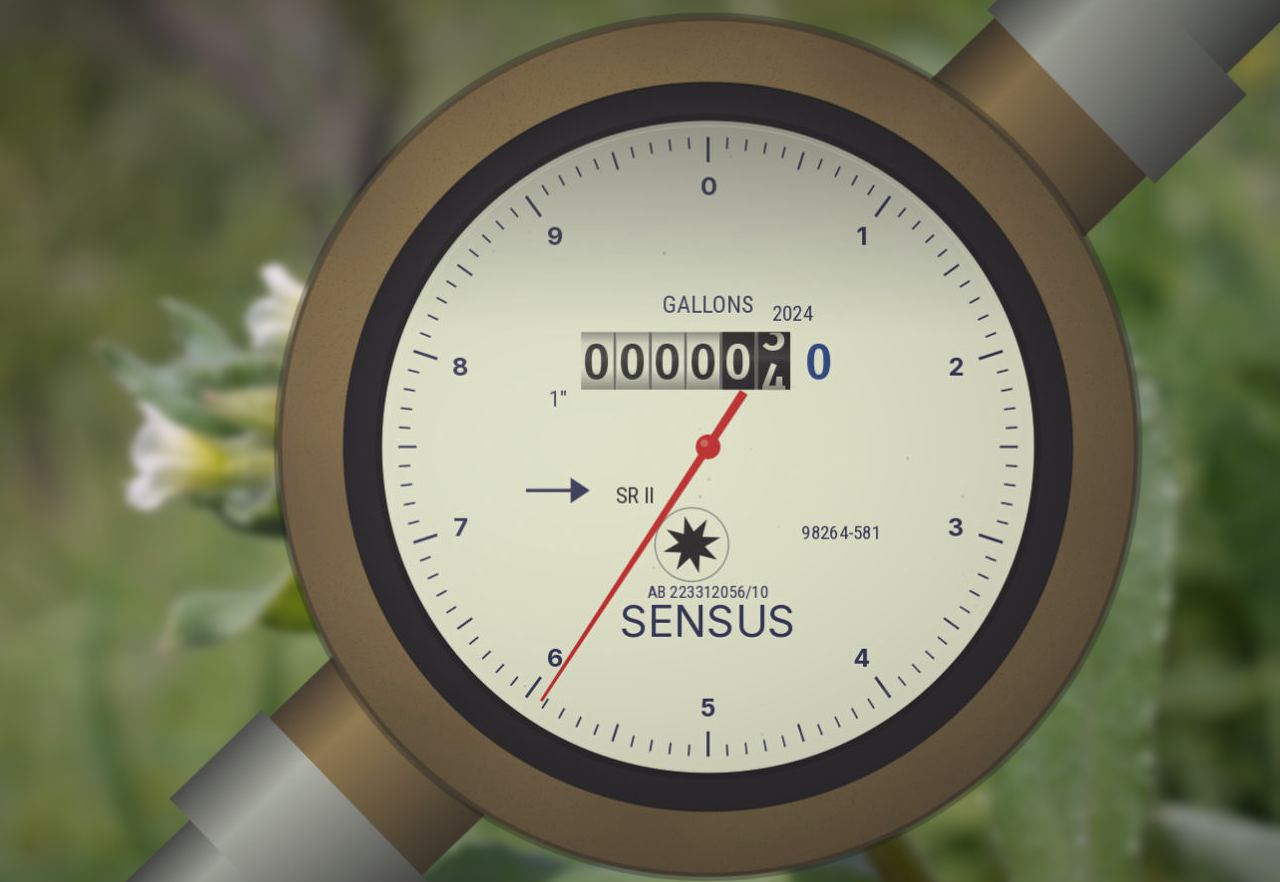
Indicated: 35.9gal
